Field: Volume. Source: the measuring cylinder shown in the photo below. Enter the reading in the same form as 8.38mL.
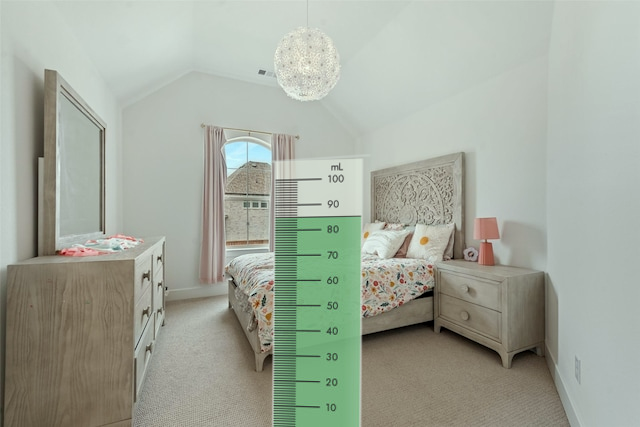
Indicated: 85mL
